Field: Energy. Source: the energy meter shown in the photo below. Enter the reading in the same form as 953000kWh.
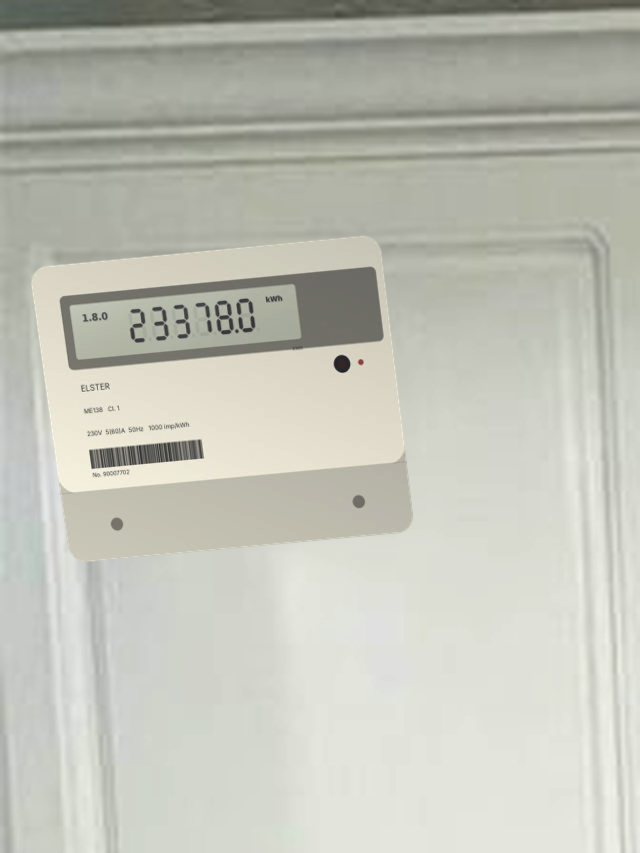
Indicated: 23378.0kWh
